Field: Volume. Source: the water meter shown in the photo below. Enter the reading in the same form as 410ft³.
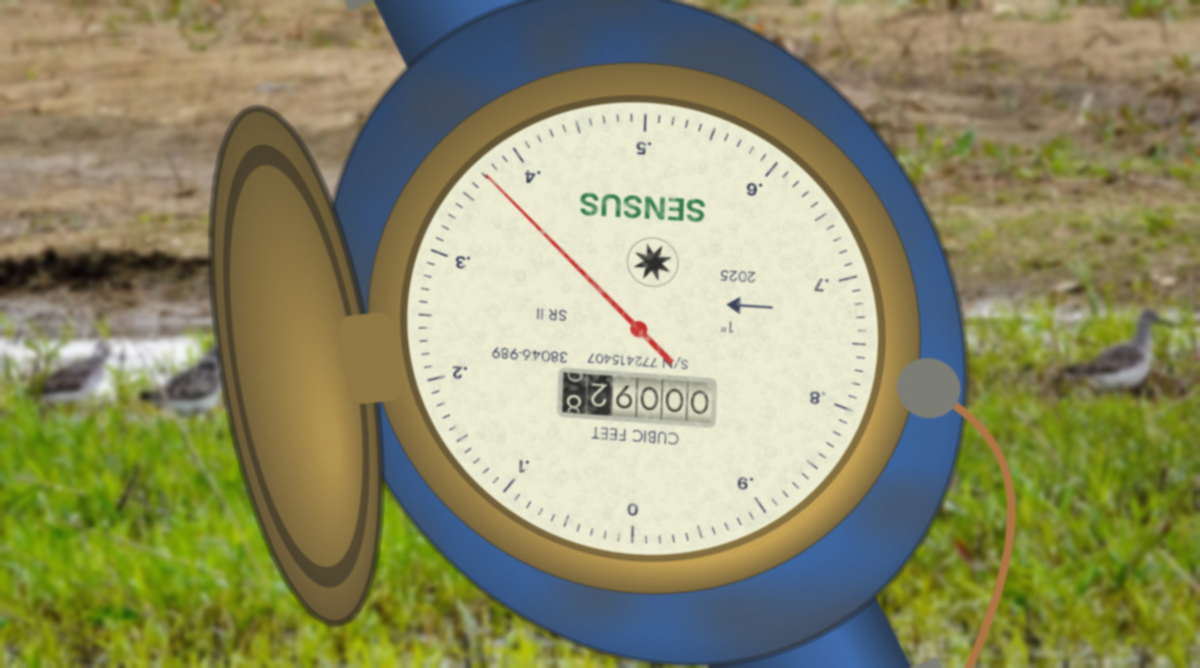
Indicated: 928.37ft³
